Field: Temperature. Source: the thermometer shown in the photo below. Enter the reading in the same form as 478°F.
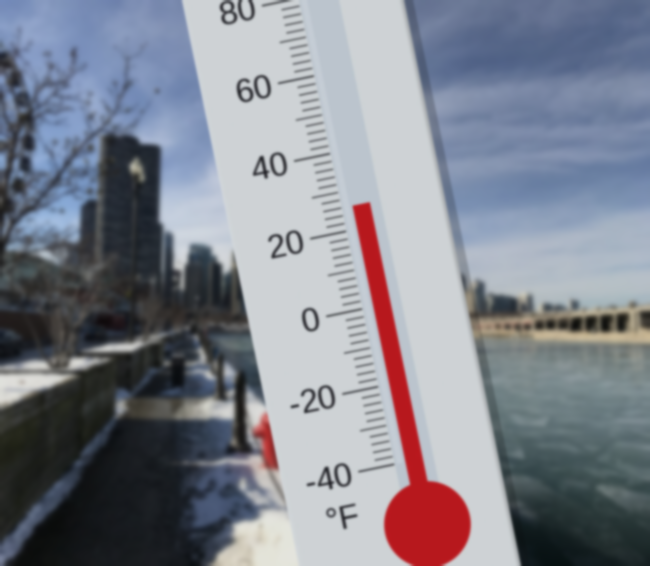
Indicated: 26°F
